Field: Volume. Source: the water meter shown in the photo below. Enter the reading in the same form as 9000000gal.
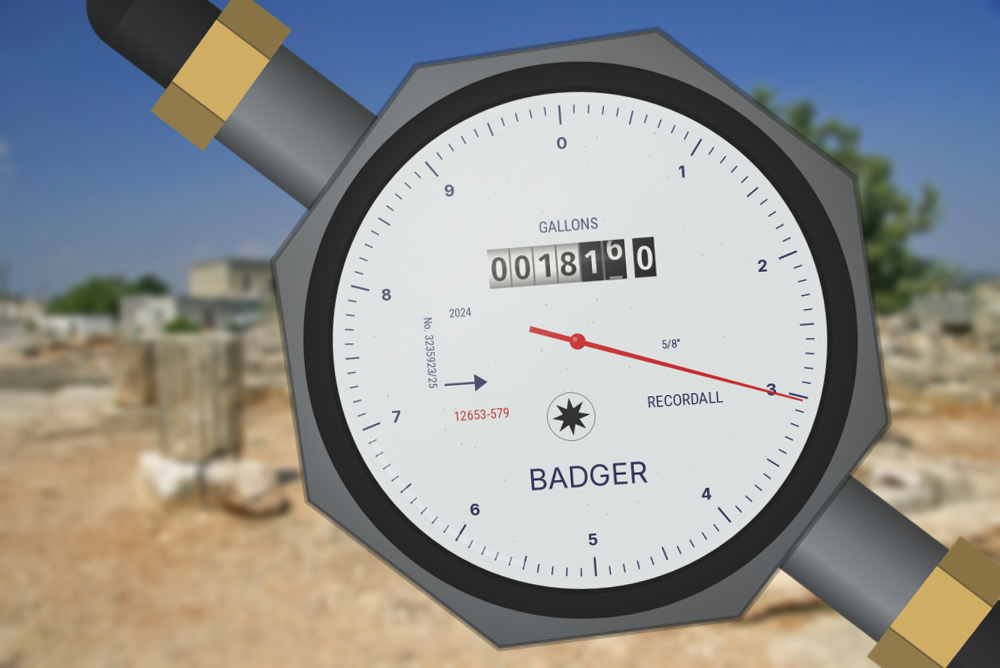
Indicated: 18163.0gal
